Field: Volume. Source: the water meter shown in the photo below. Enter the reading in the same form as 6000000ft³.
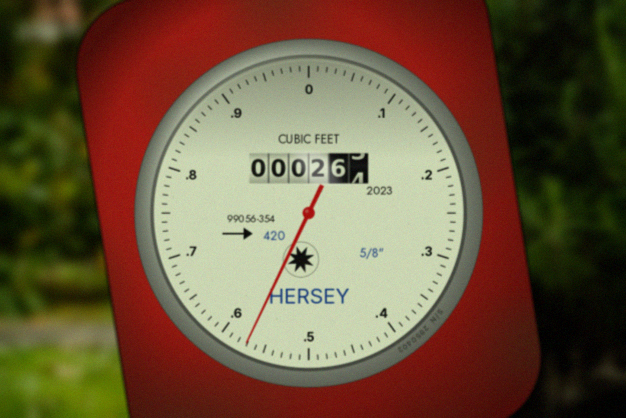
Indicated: 263.57ft³
